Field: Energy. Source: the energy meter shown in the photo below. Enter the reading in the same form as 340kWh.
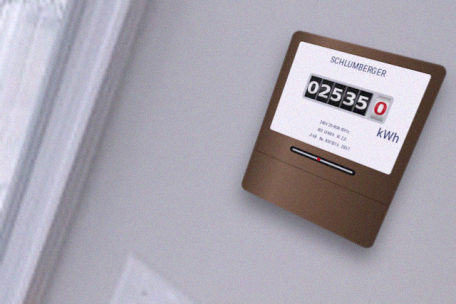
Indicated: 2535.0kWh
